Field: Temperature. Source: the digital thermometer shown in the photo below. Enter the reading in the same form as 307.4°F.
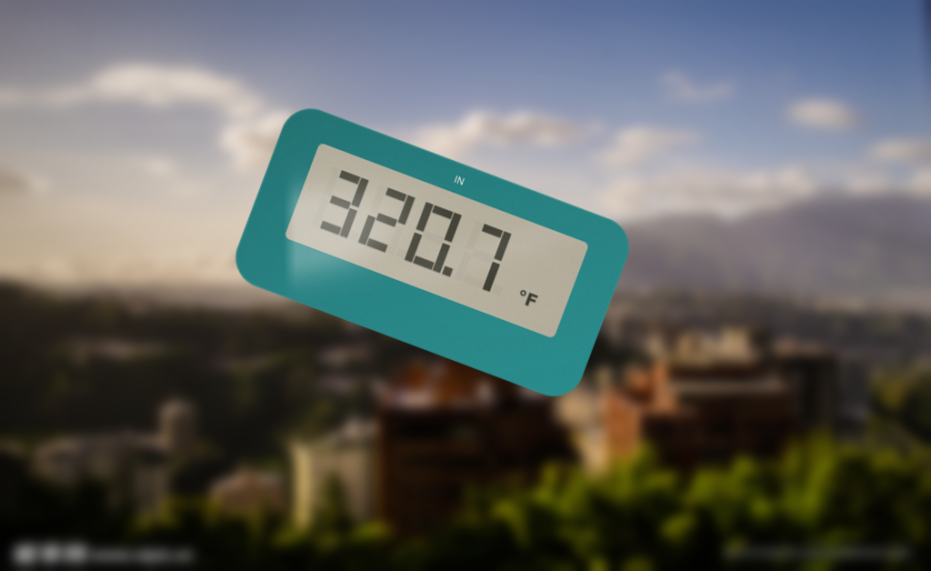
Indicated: 320.7°F
